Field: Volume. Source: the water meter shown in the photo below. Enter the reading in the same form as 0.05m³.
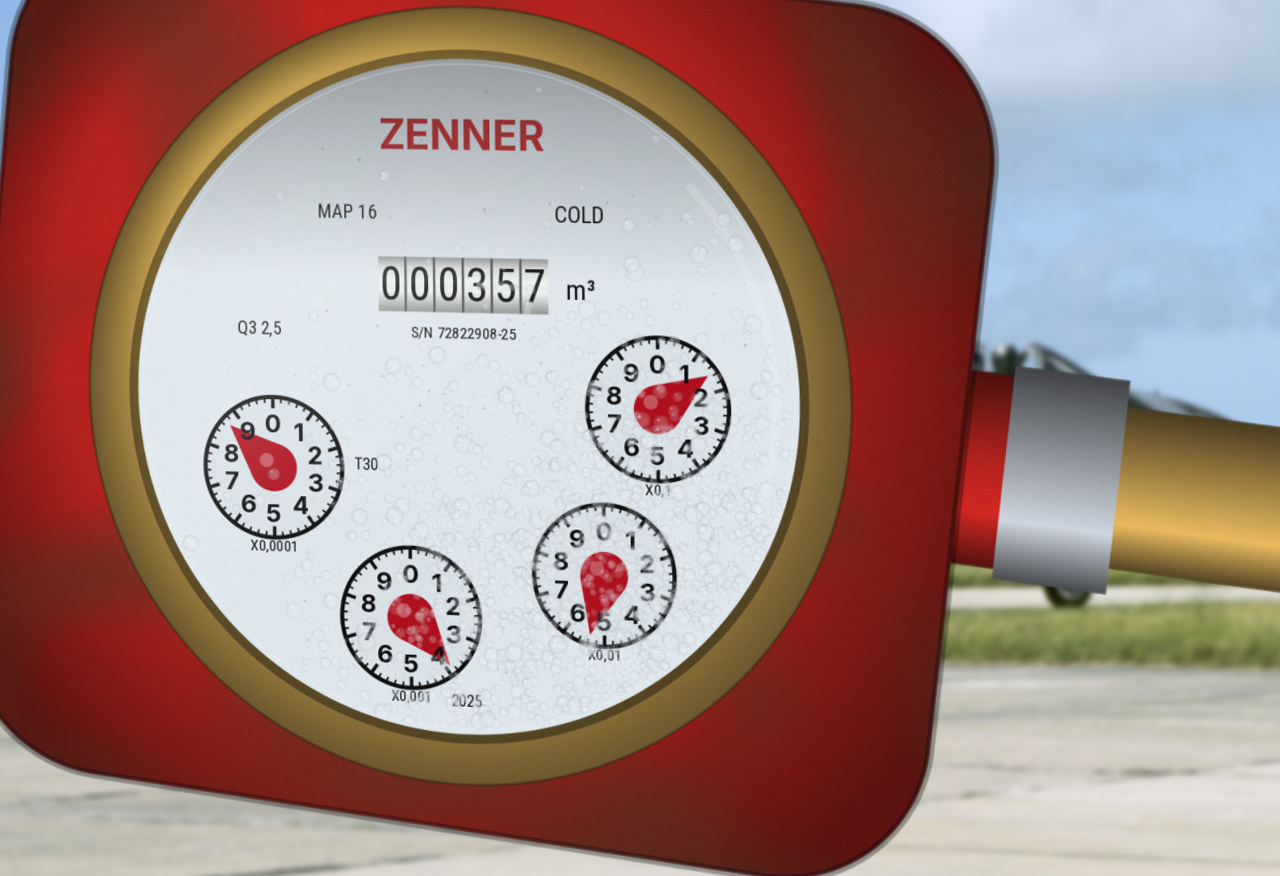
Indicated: 357.1538m³
